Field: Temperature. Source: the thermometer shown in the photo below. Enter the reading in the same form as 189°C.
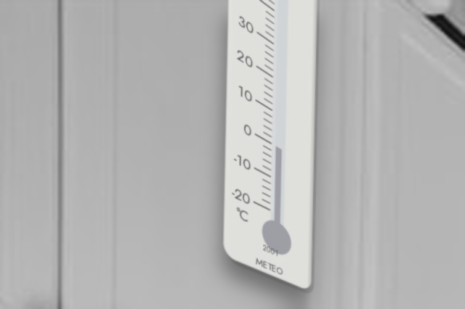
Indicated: 0°C
